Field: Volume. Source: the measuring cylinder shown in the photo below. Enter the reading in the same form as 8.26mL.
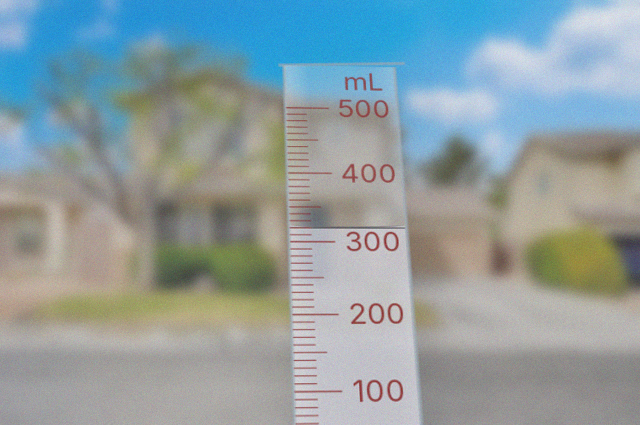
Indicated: 320mL
